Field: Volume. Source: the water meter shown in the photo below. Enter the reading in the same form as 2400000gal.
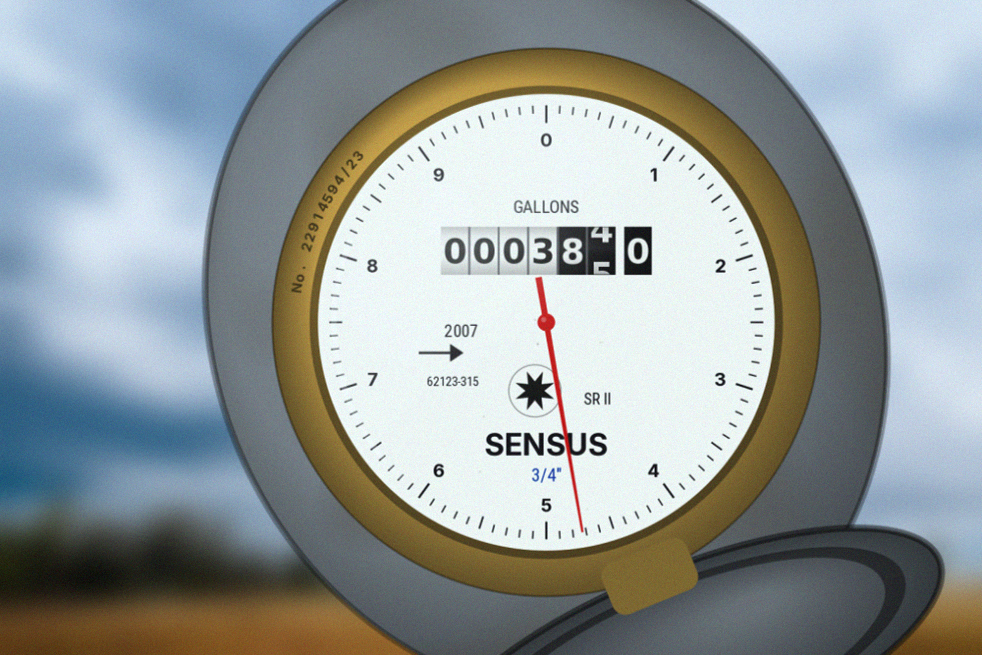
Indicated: 3844.7gal
